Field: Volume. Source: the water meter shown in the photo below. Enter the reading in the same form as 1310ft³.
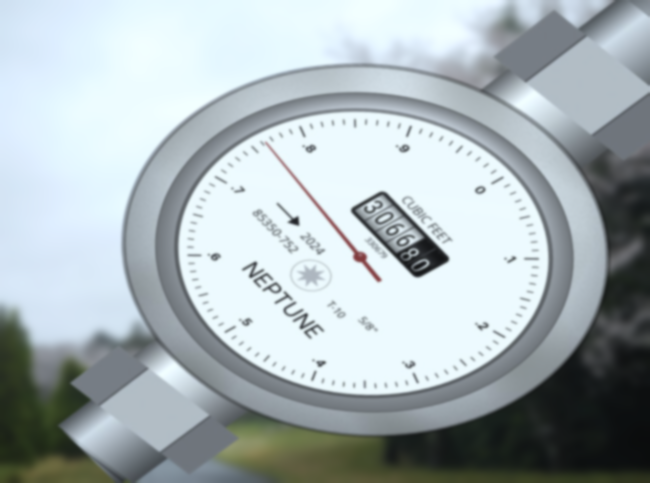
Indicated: 306679.76ft³
